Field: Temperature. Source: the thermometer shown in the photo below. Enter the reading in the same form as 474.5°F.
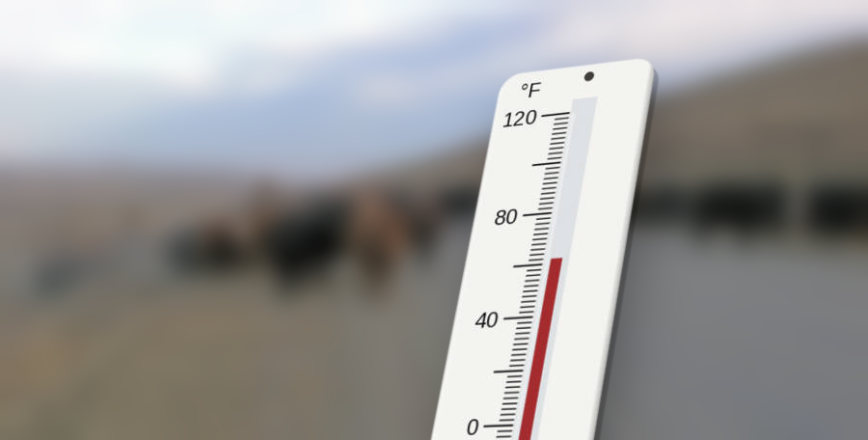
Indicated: 62°F
